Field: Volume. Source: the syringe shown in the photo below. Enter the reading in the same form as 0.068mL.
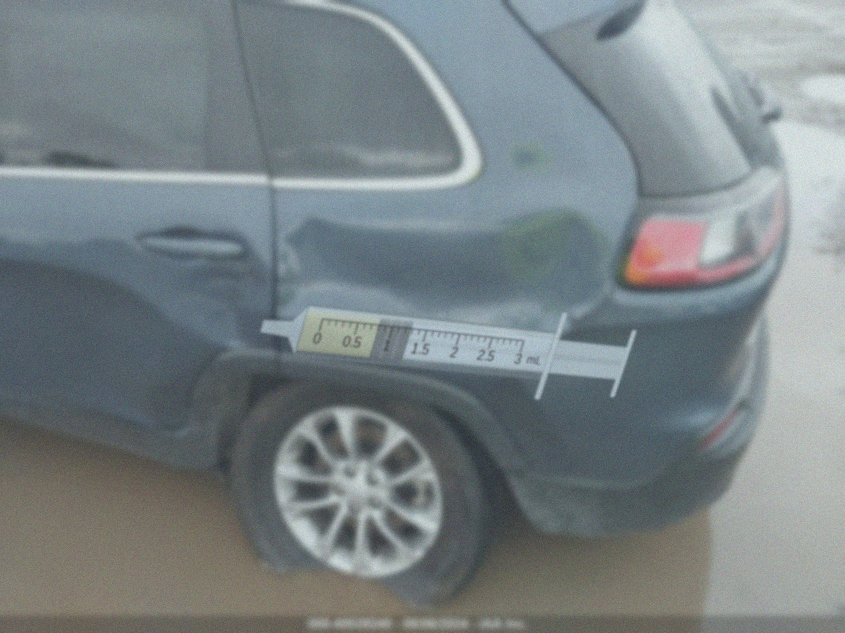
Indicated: 0.8mL
